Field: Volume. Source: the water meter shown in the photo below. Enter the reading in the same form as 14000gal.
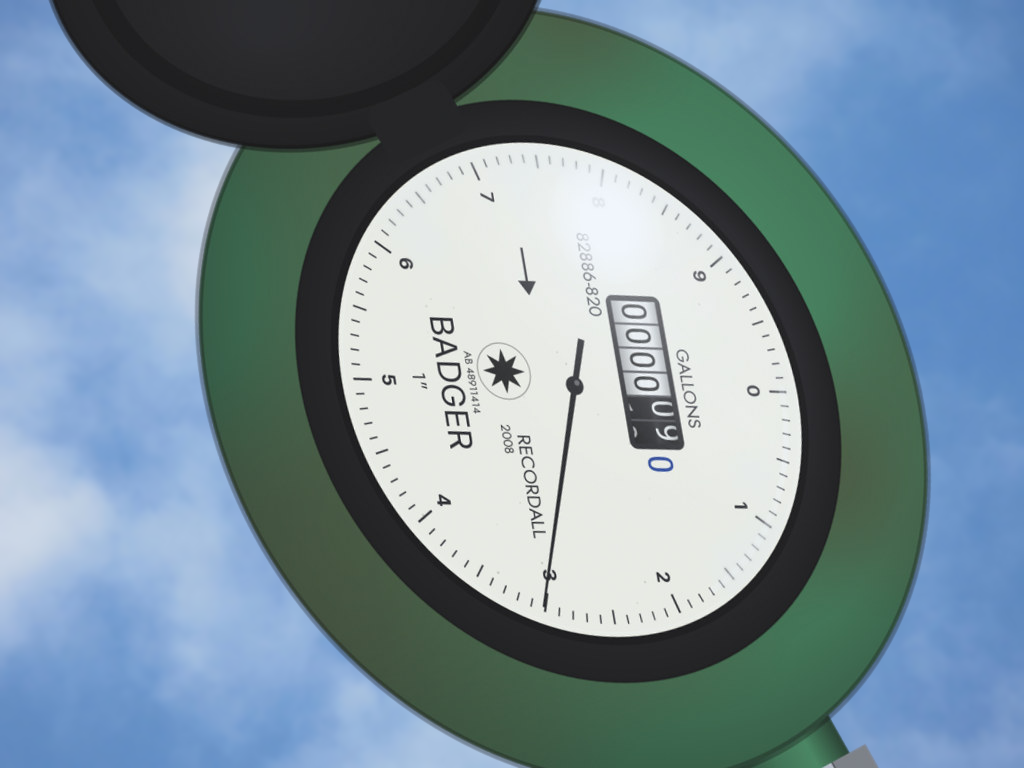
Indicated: 93.0gal
